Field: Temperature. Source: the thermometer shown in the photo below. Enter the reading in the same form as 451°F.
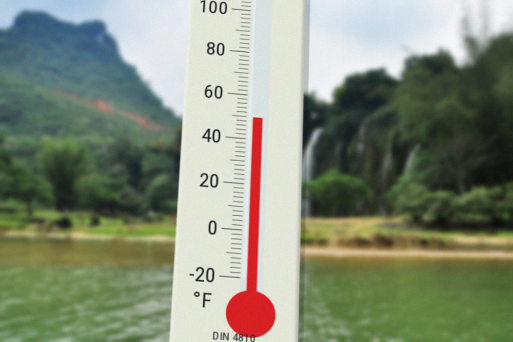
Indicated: 50°F
